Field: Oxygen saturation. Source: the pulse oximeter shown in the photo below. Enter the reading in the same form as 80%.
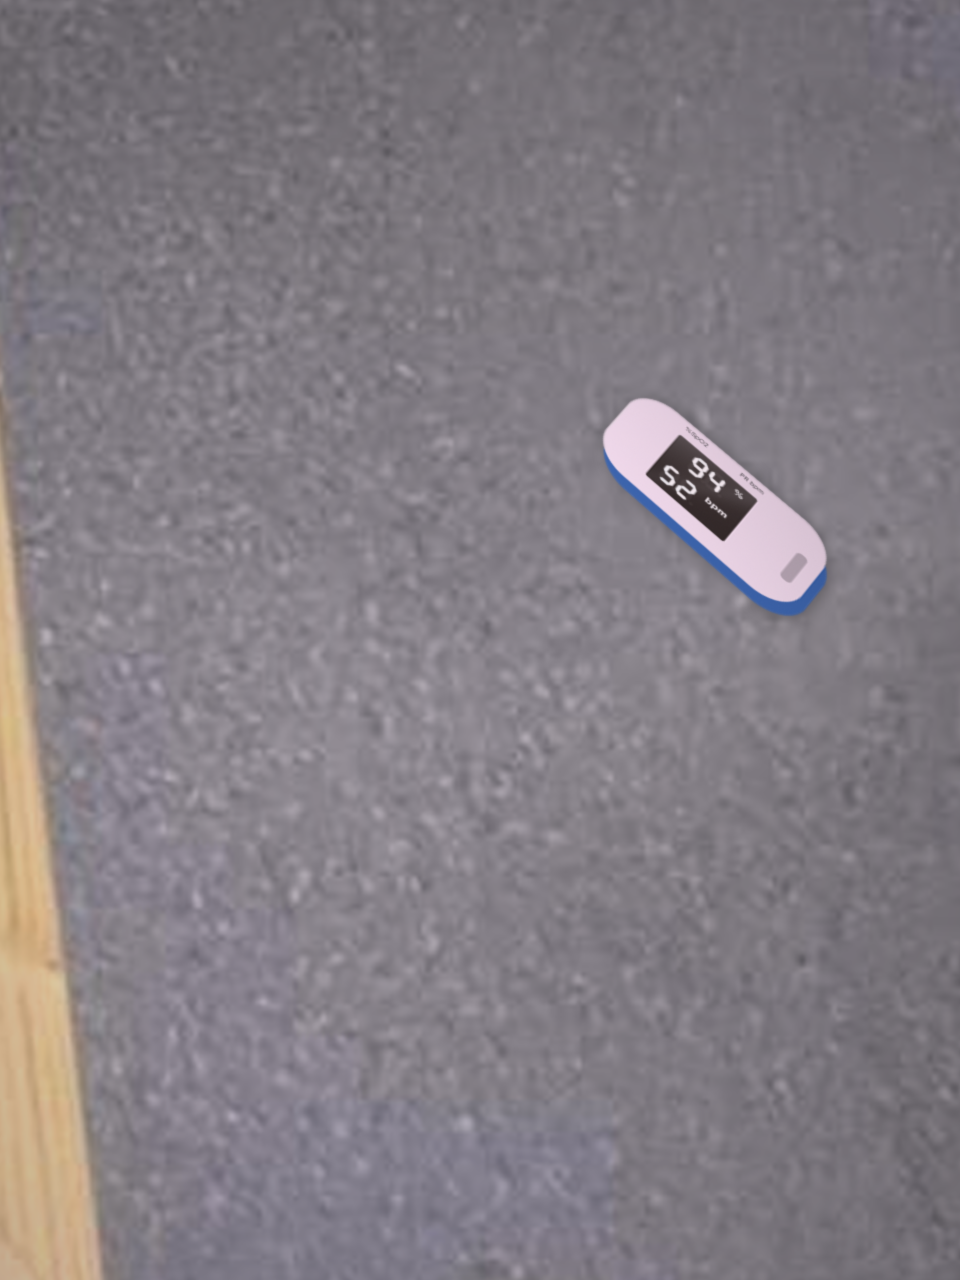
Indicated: 94%
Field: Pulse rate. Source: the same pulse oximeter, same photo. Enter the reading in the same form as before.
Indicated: 52bpm
